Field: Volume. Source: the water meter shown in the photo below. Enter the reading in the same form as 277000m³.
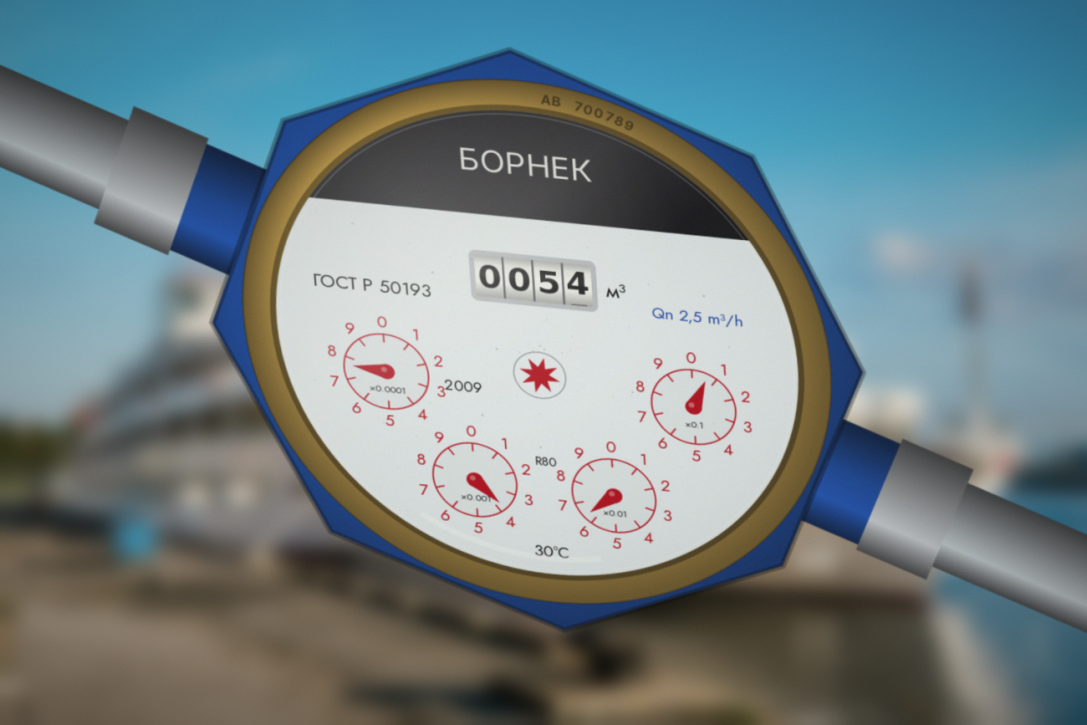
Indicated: 54.0637m³
